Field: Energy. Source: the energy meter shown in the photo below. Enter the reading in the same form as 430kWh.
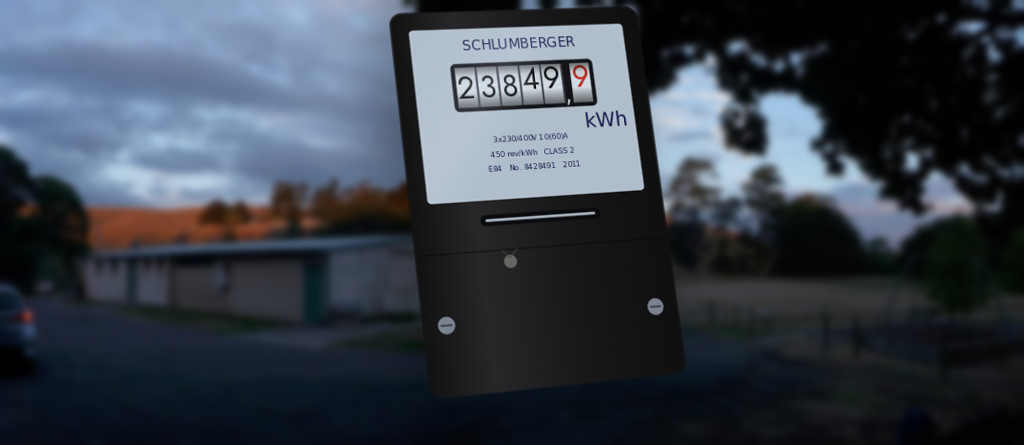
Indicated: 23849.9kWh
